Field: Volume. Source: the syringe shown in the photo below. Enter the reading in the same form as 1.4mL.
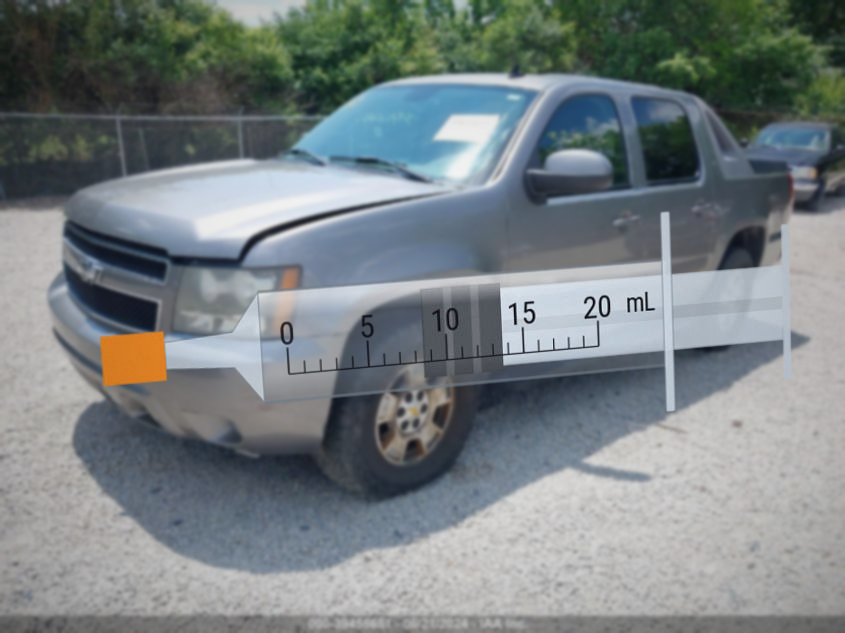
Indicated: 8.5mL
